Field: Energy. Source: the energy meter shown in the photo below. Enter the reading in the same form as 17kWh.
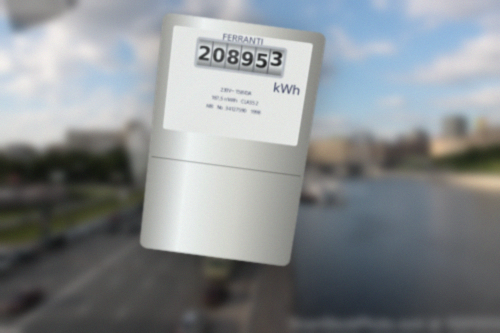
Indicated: 208953kWh
